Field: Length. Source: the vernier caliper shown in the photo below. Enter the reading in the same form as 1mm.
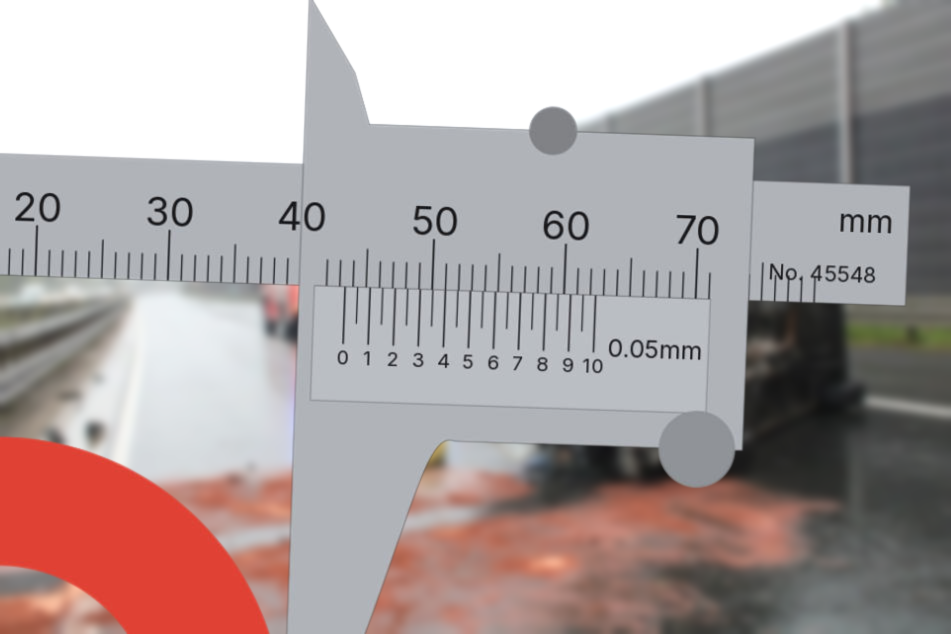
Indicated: 43.4mm
